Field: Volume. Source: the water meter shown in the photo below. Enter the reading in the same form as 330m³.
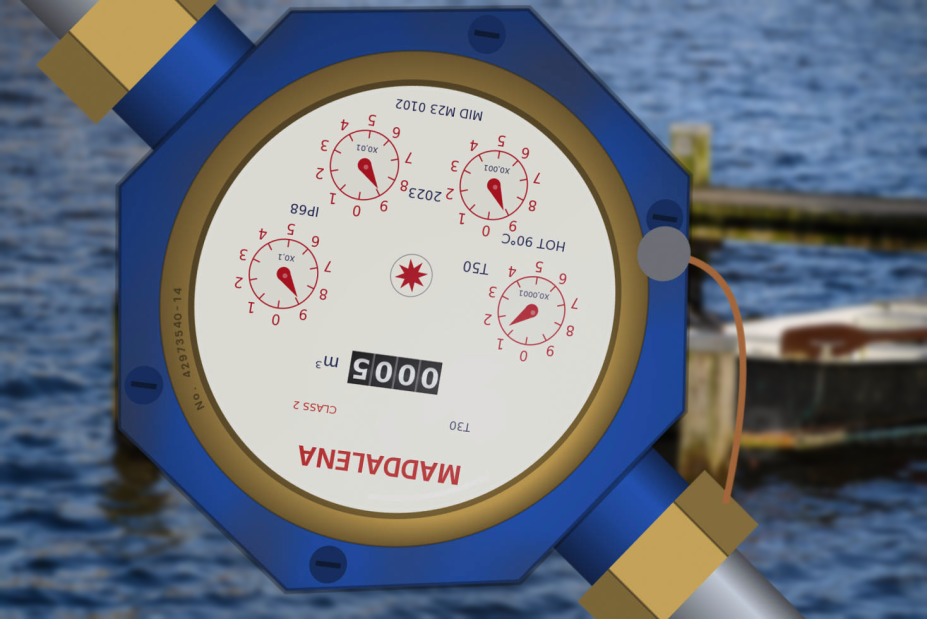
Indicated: 5.8891m³
